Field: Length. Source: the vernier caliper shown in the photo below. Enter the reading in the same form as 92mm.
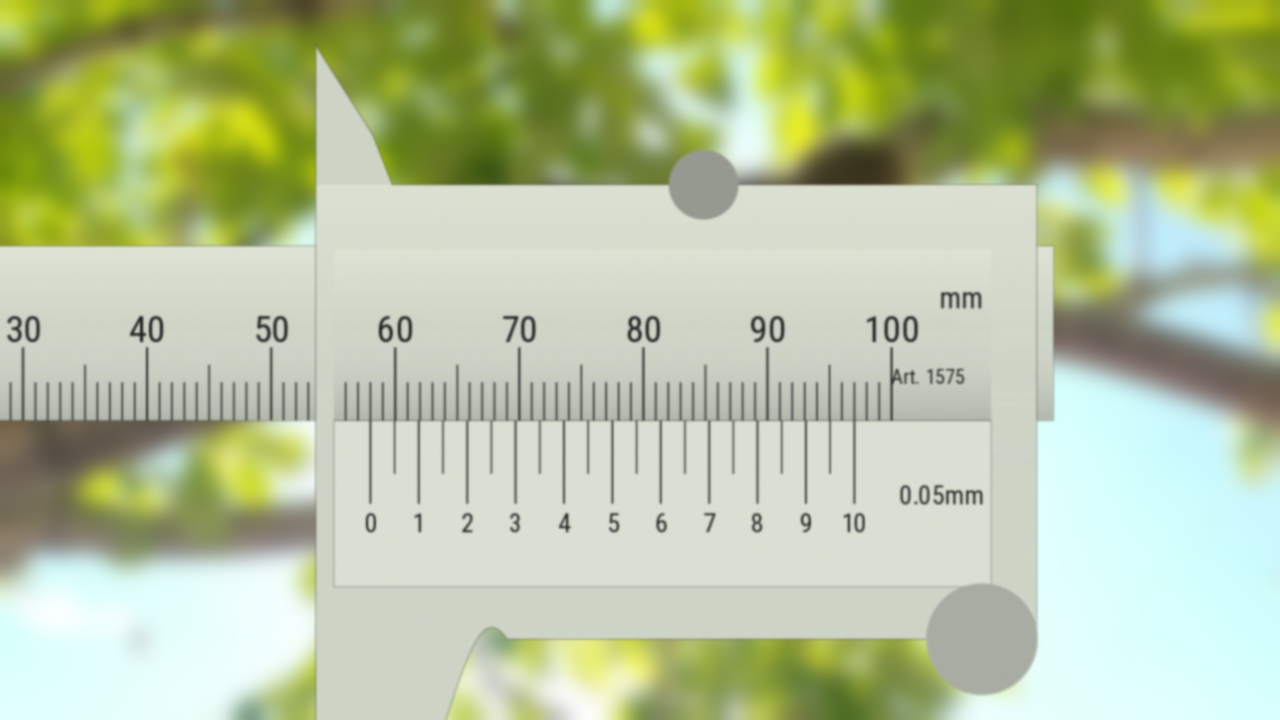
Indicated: 58.0mm
